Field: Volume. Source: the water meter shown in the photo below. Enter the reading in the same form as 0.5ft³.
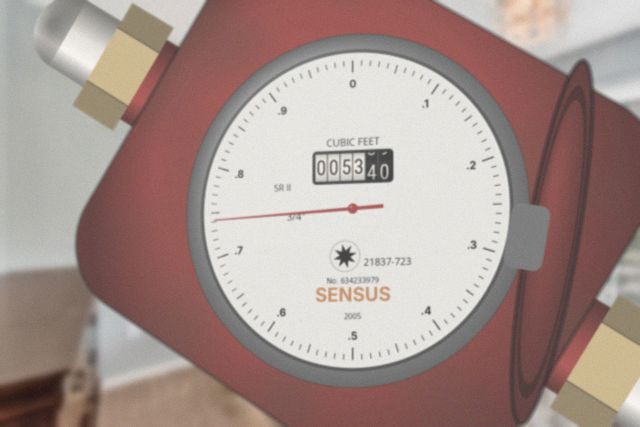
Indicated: 5339.74ft³
